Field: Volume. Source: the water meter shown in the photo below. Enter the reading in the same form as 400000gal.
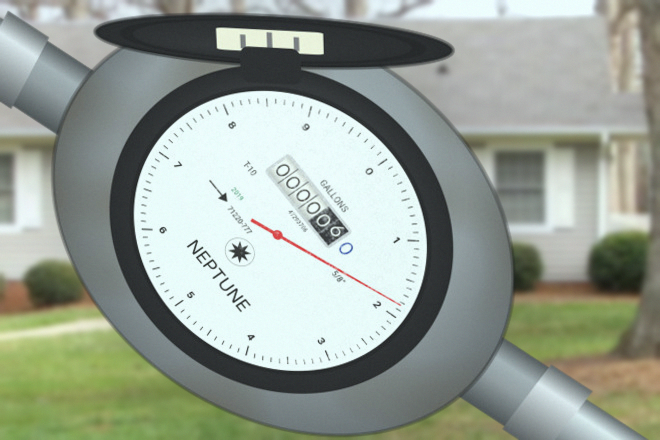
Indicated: 61.8gal
